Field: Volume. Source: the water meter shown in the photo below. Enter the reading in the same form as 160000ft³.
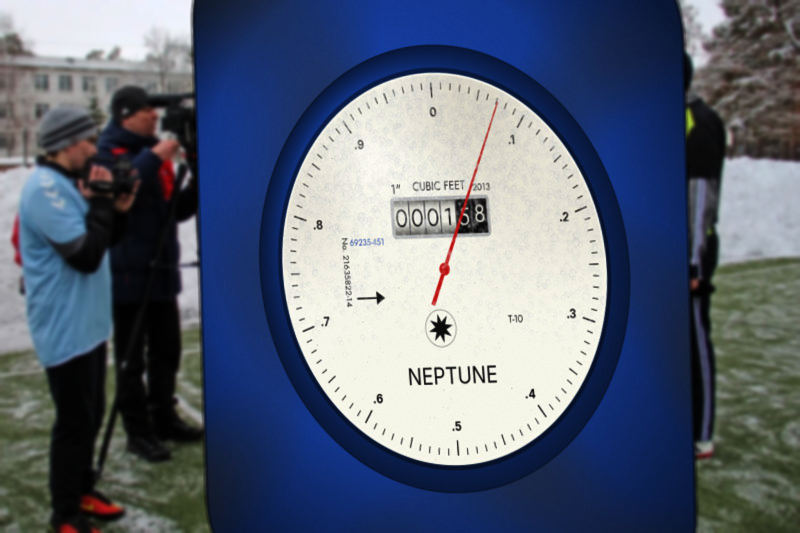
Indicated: 158.07ft³
